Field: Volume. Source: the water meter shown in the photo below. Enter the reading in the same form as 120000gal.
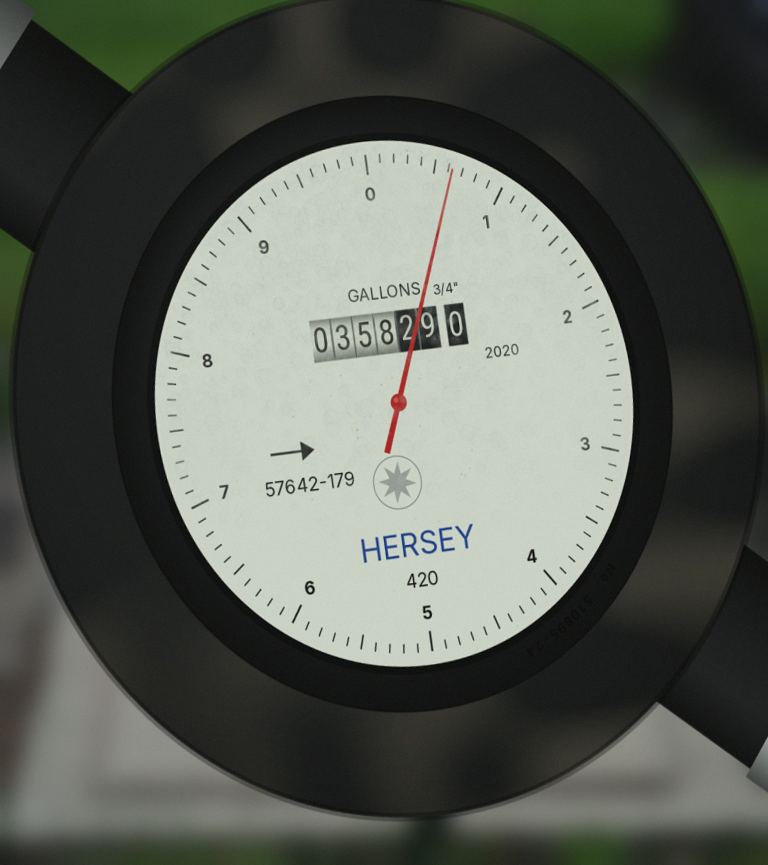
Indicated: 358290.6gal
